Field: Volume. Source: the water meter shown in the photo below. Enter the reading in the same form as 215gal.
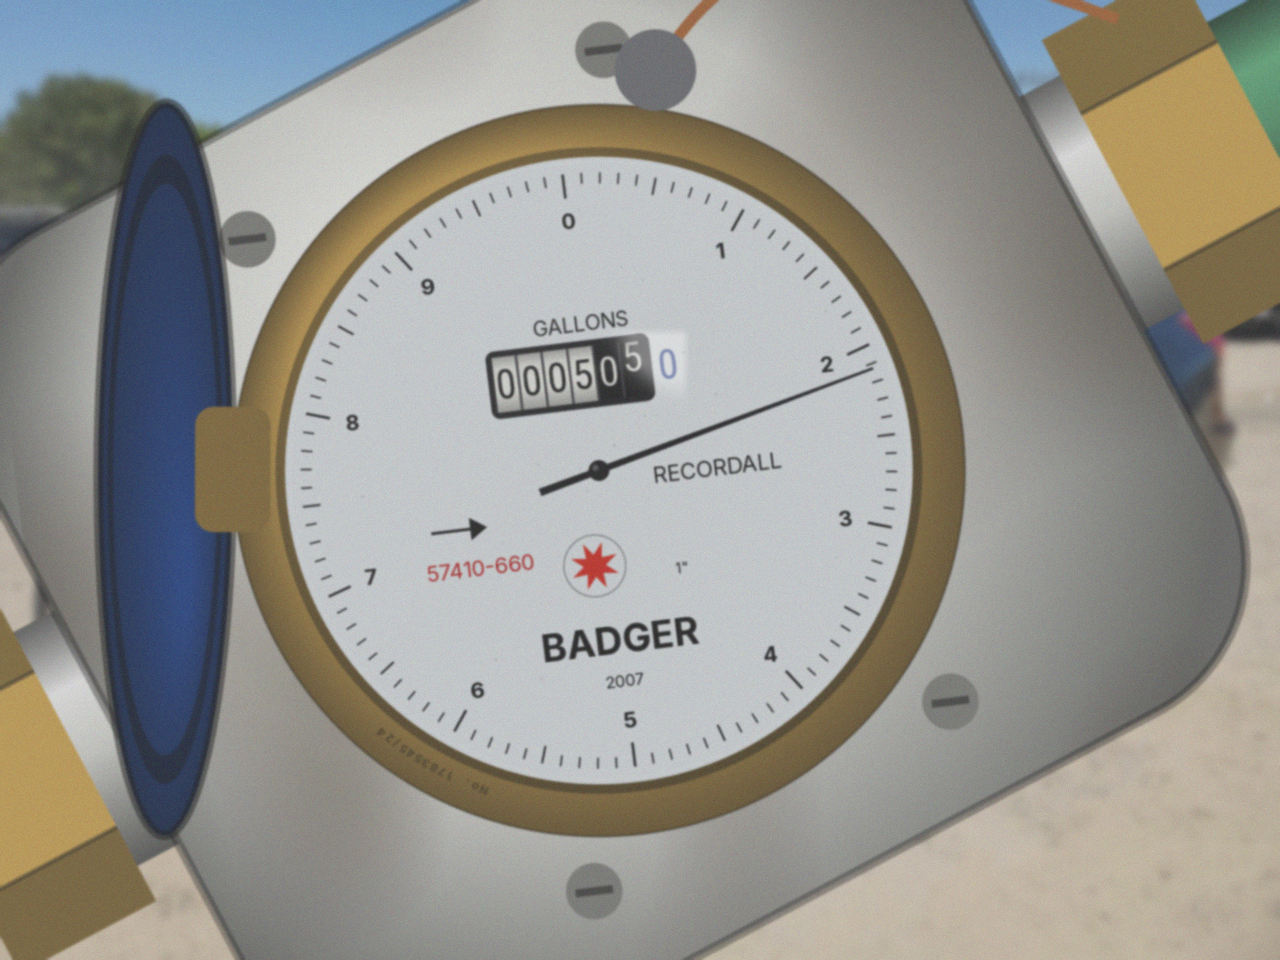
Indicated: 5052.1gal
